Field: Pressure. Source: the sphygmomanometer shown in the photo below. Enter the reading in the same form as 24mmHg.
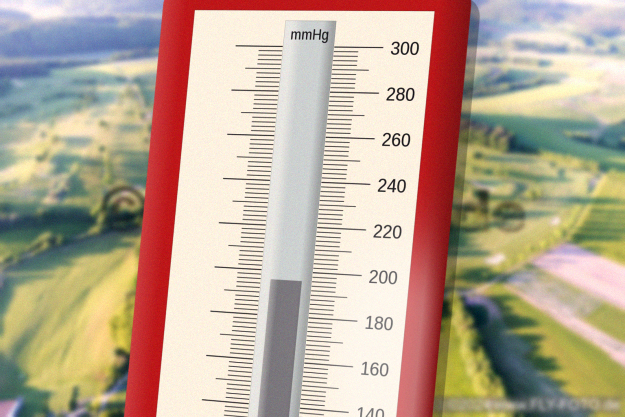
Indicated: 196mmHg
